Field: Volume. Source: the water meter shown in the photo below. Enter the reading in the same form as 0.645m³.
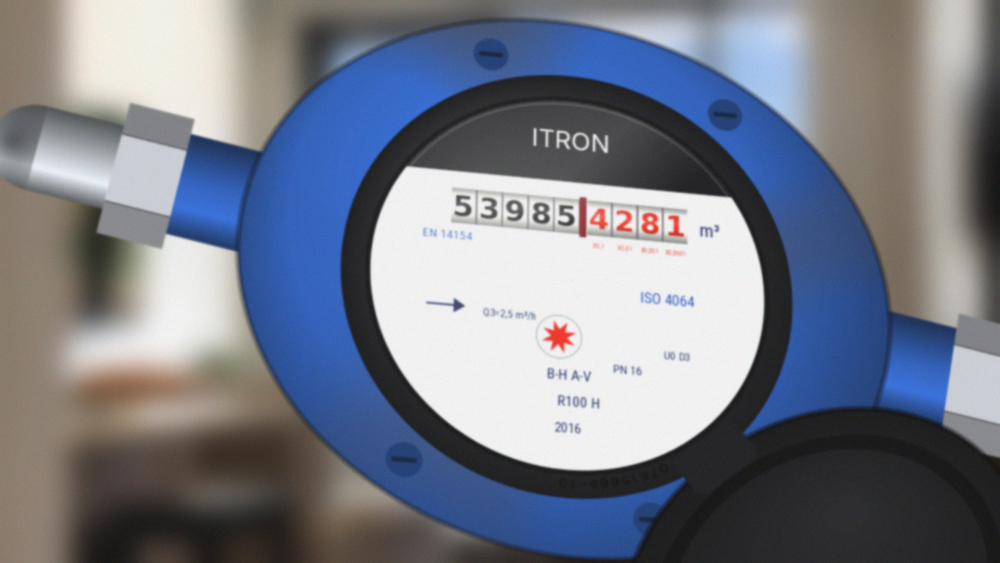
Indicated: 53985.4281m³
